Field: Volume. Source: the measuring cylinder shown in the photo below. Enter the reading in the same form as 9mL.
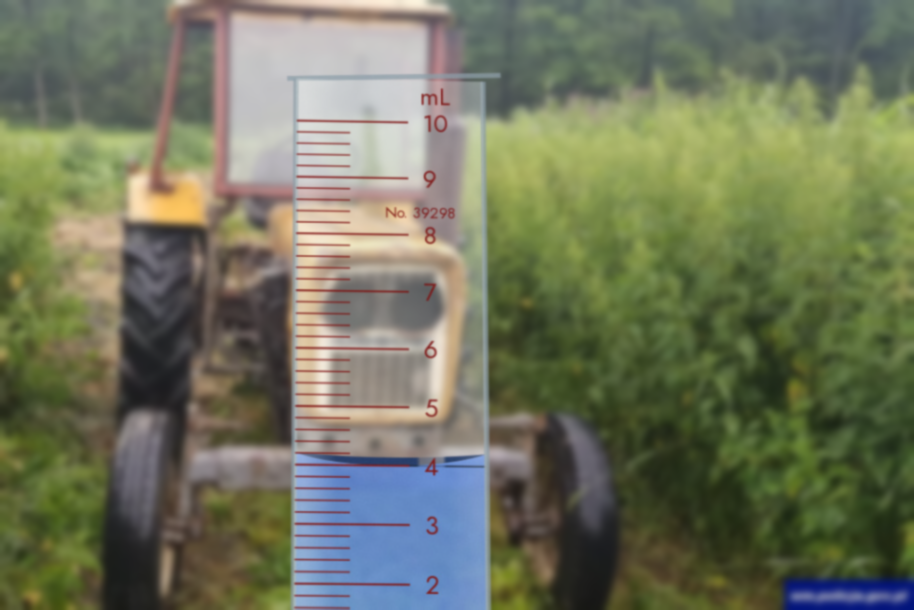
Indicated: 4mL
